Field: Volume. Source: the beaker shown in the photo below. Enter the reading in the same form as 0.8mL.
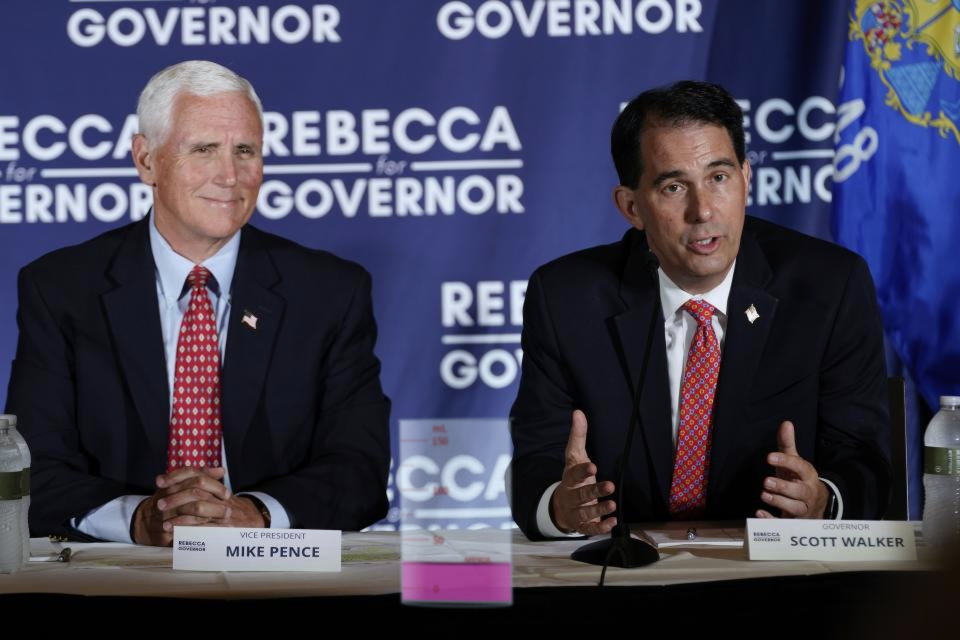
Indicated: 25mL
